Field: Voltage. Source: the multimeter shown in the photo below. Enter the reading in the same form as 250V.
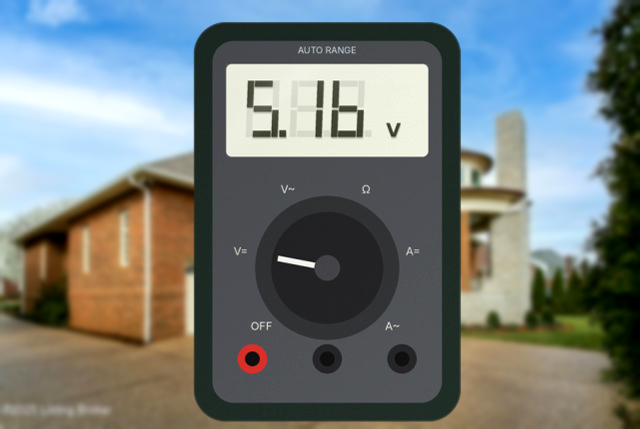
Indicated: 5.16V
